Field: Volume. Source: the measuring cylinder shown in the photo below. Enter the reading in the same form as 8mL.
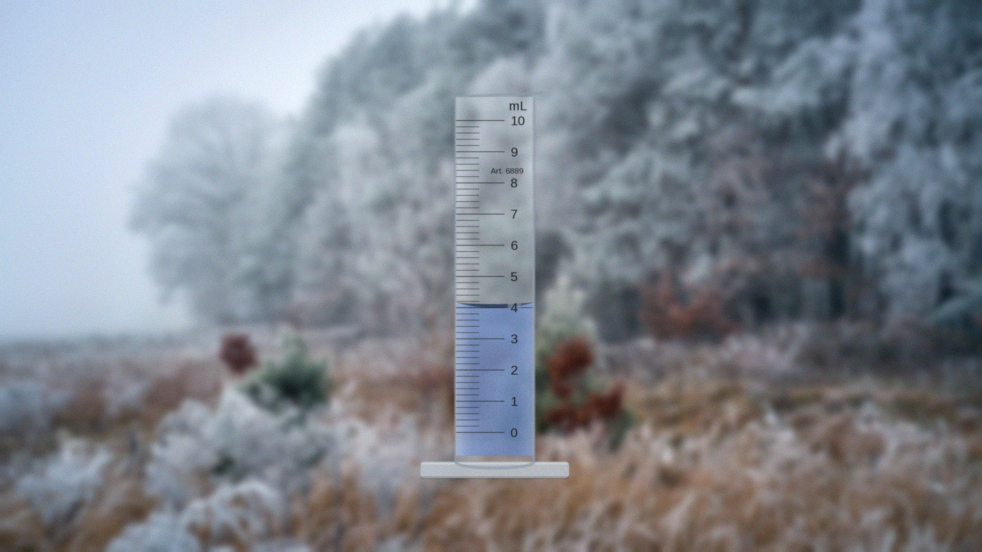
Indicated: 4mL
